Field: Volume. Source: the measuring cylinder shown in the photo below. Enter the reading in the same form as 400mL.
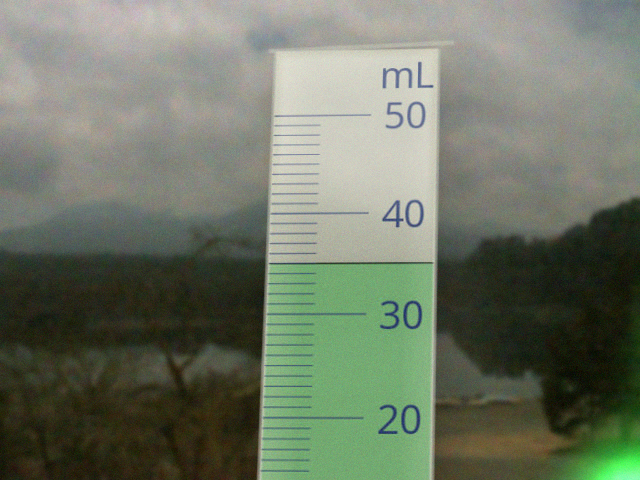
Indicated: 35mL
